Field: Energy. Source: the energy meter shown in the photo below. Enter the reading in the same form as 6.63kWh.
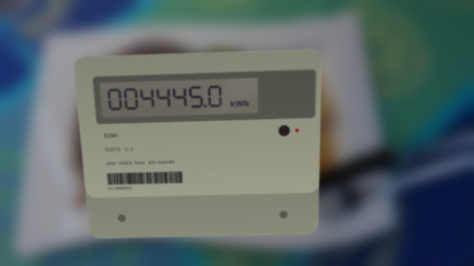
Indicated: 4445.0kWh
